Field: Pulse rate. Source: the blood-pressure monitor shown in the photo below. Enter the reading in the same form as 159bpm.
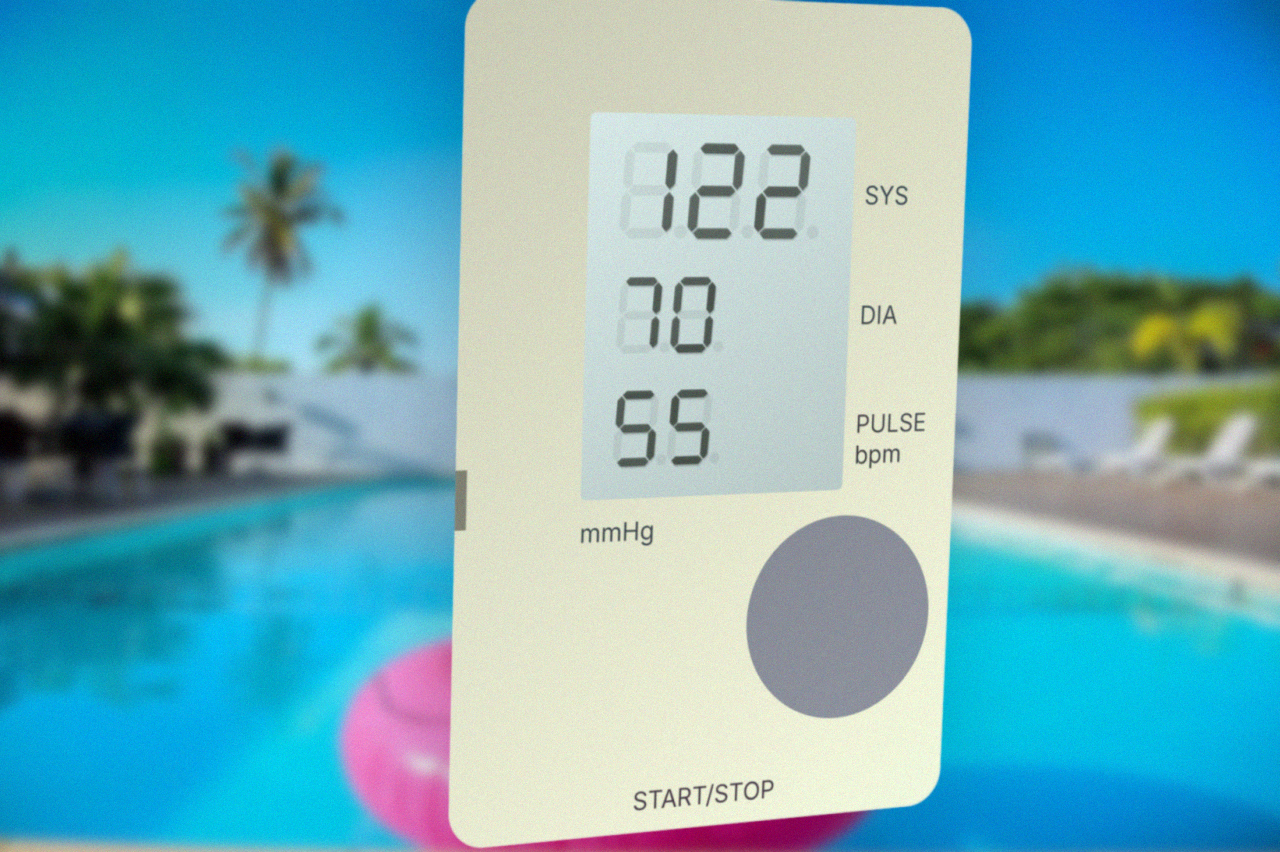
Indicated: 55bpm
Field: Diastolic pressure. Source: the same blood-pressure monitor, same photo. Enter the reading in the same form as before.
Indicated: 70mmHg
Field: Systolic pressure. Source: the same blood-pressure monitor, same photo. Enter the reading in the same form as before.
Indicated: 122mmHg
